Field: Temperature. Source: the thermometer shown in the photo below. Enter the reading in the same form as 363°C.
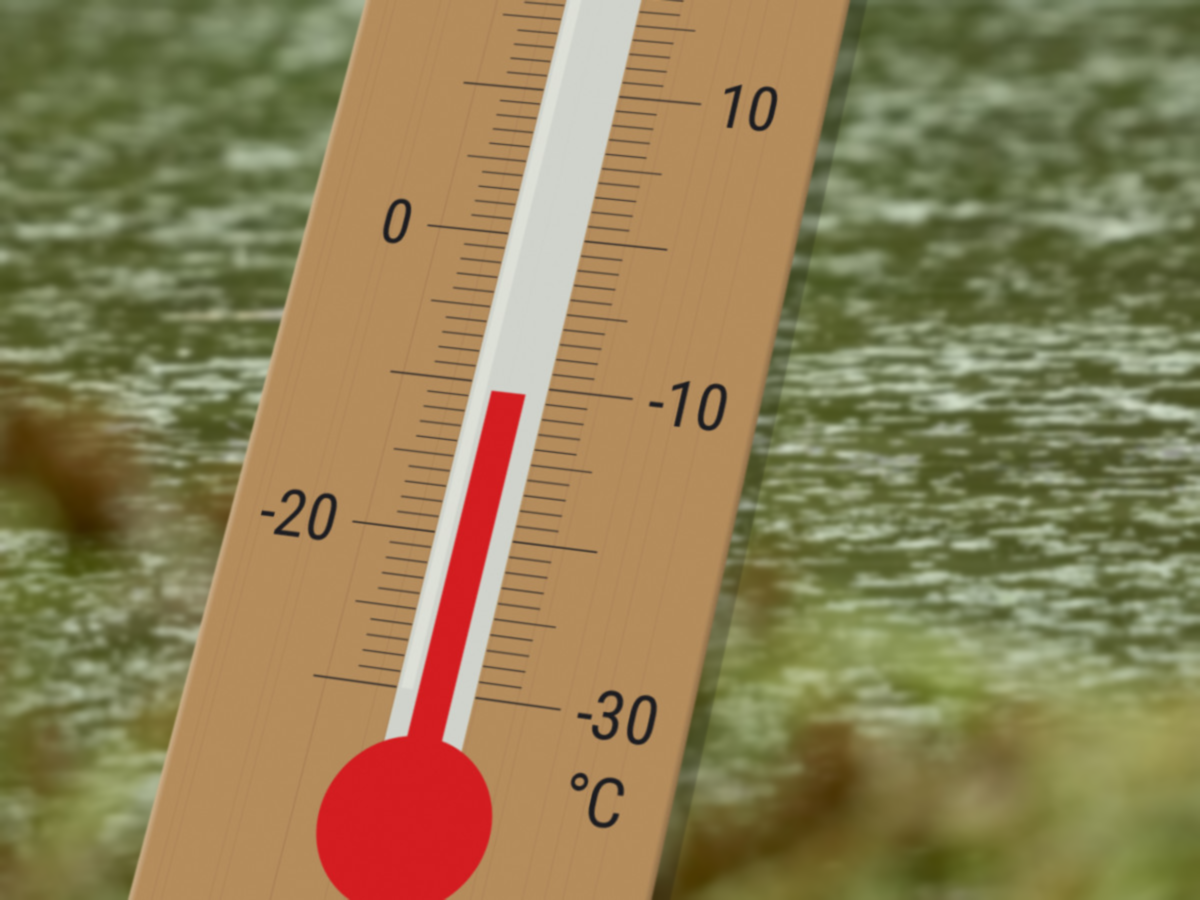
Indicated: -10.5°C
